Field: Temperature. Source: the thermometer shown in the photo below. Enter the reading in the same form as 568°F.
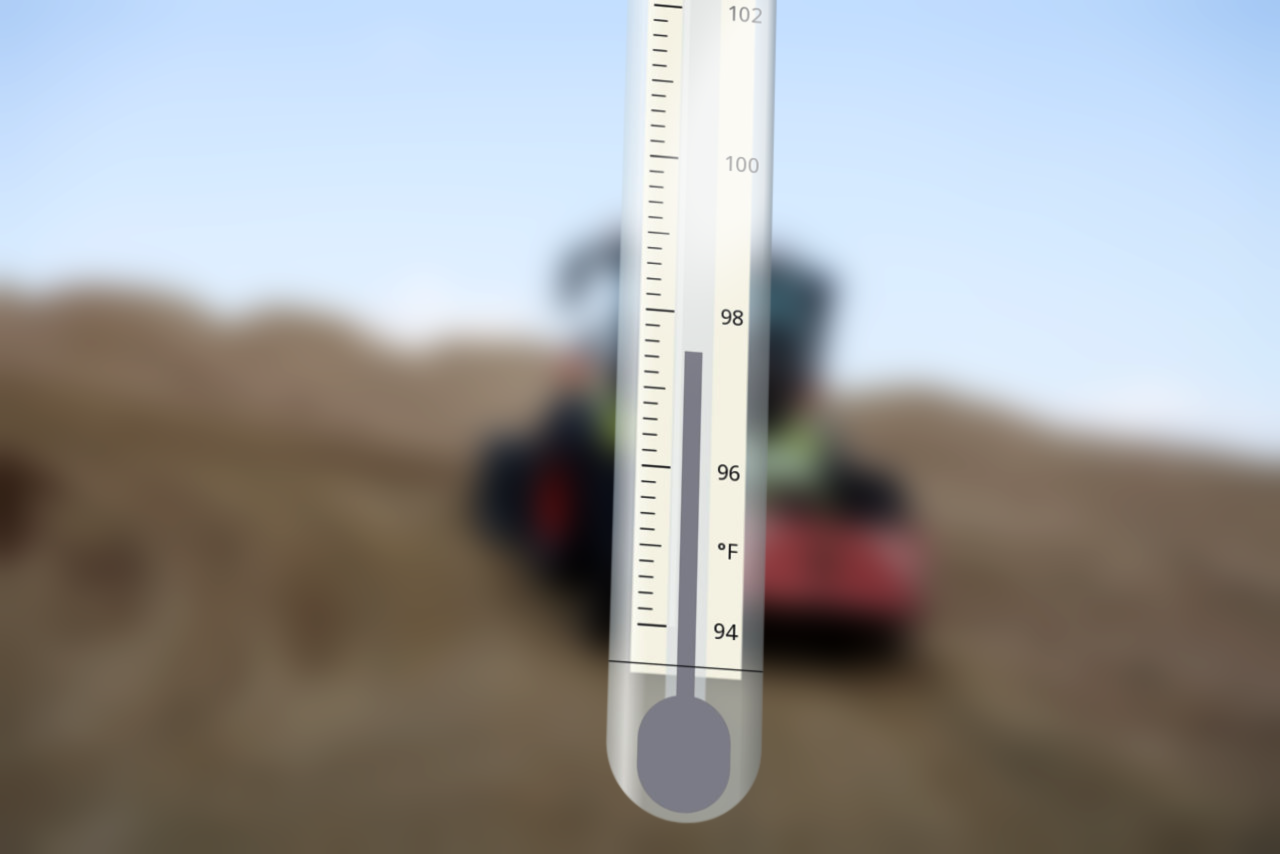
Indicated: 97.5°F
